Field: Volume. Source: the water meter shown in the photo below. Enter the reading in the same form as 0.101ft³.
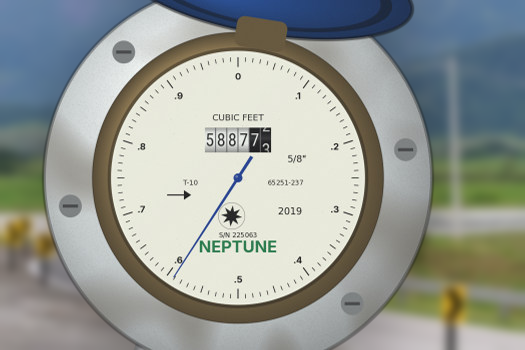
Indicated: 588772.59ft³
